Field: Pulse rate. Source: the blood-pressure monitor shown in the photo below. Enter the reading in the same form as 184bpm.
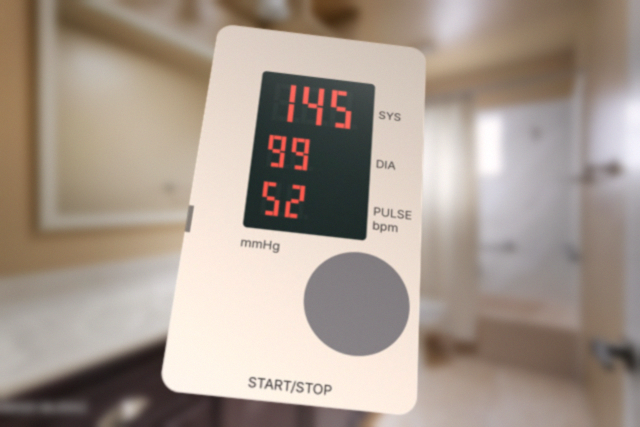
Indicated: 52bpm
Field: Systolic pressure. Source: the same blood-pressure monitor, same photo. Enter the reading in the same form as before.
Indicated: 145mmHg
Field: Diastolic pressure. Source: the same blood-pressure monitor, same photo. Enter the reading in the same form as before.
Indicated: 99mmHg
